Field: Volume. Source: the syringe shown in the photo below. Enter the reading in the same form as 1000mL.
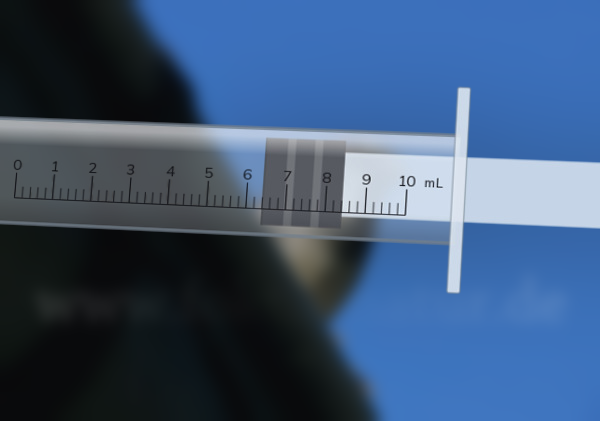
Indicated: 6.4mL
